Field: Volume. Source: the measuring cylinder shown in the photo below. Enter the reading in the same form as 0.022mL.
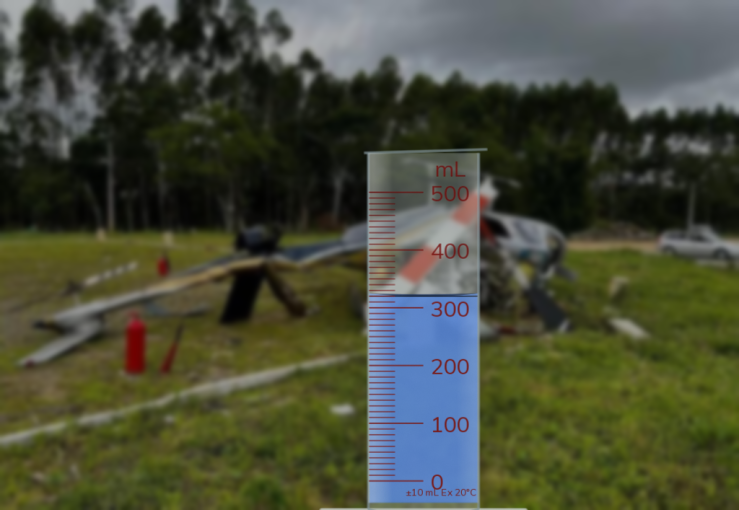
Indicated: 320mL
